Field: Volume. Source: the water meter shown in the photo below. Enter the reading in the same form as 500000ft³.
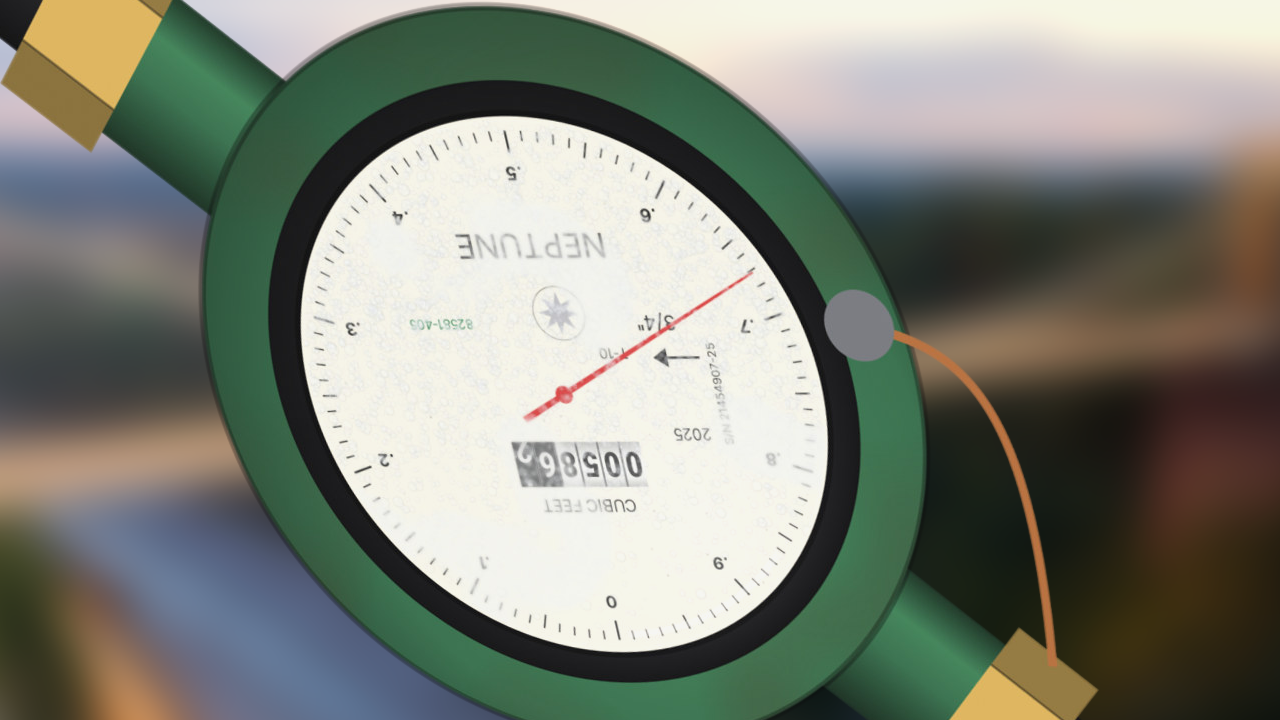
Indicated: 5861.67ft³
